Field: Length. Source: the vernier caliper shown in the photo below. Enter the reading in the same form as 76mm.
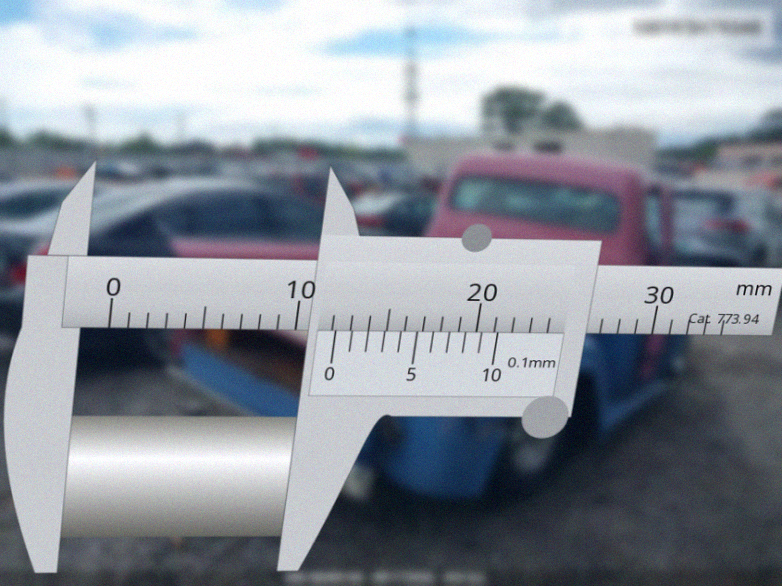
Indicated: 12.2mm
